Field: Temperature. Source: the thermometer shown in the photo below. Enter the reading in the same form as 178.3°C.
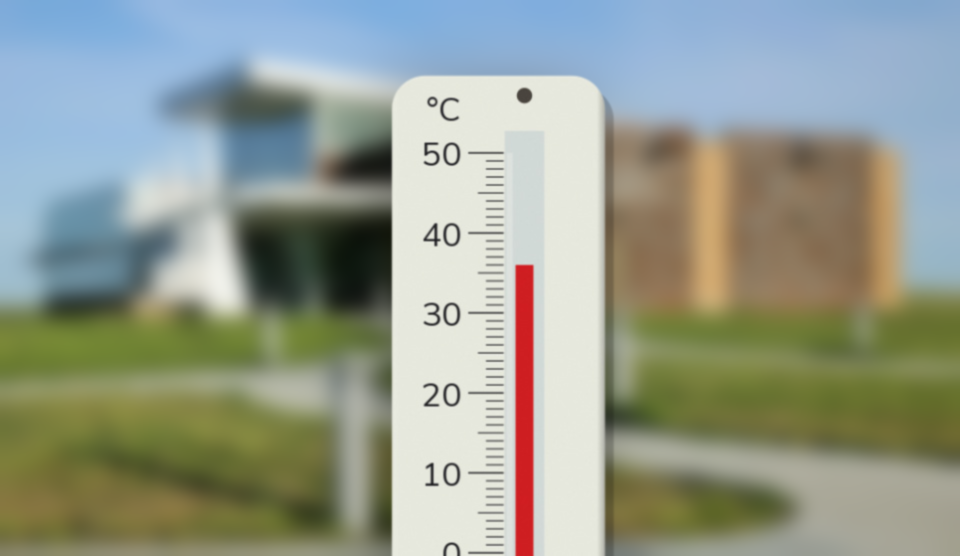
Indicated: 36°C
